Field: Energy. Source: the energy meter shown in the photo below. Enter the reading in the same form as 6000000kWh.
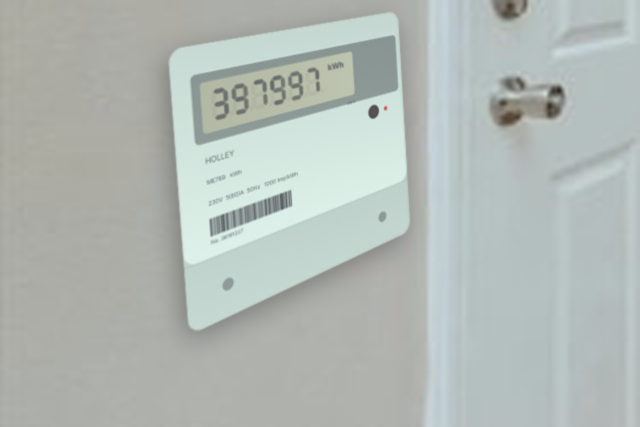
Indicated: 397997kWh
